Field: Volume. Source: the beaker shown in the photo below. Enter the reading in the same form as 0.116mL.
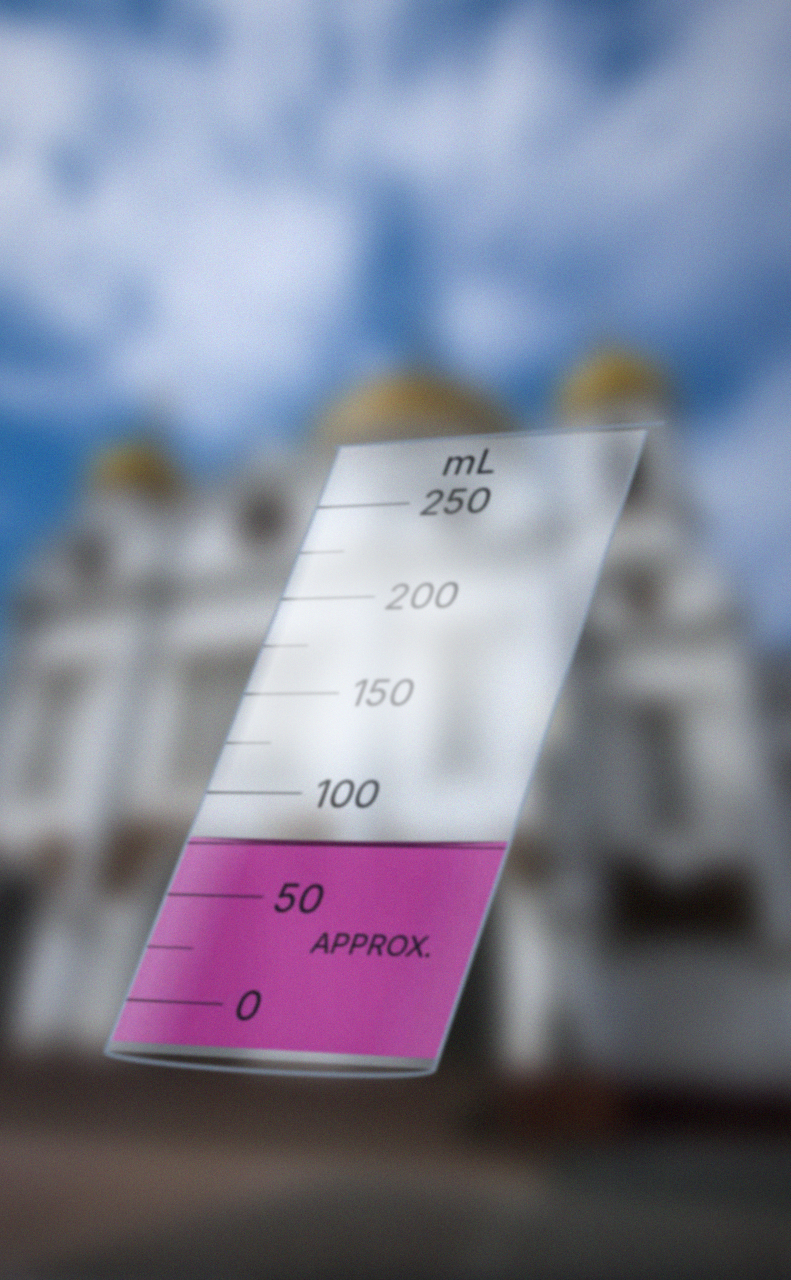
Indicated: 75mL
